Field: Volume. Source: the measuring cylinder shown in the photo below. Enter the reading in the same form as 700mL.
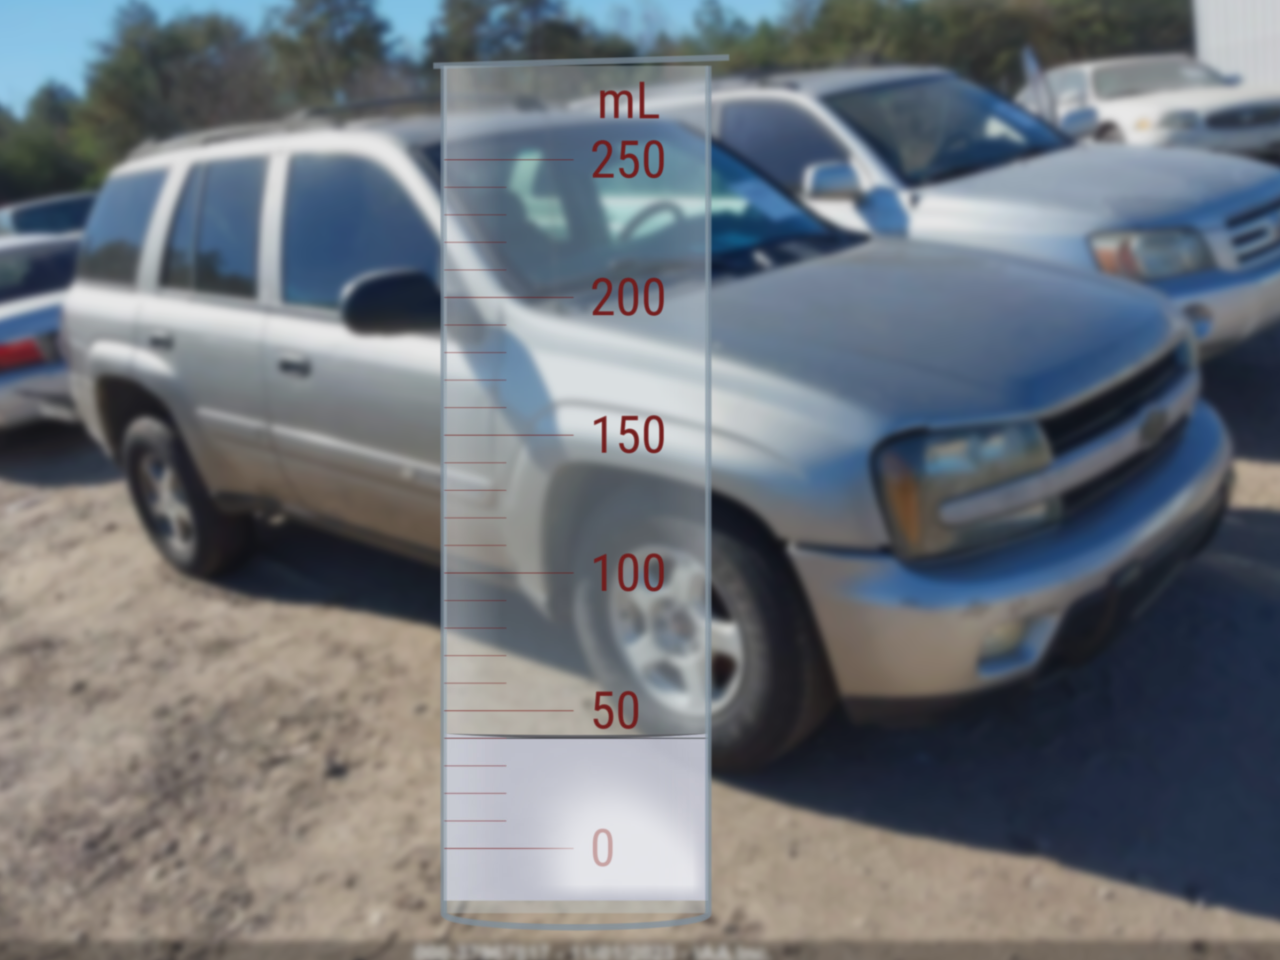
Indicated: 40mL
